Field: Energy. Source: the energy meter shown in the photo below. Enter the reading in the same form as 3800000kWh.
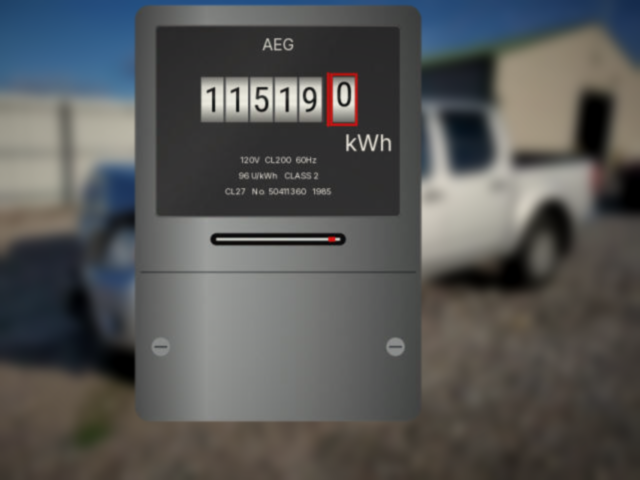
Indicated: 11519.0kWh
